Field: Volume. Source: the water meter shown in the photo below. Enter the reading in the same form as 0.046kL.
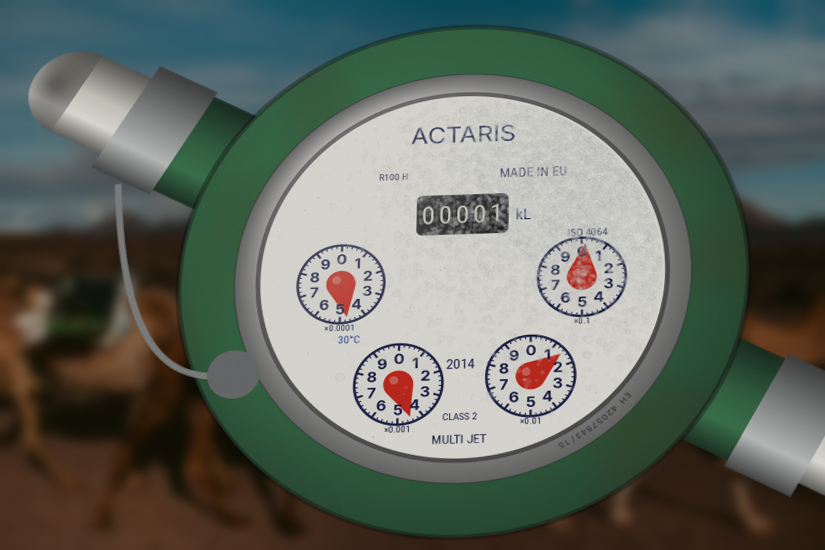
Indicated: 1.0144kL
